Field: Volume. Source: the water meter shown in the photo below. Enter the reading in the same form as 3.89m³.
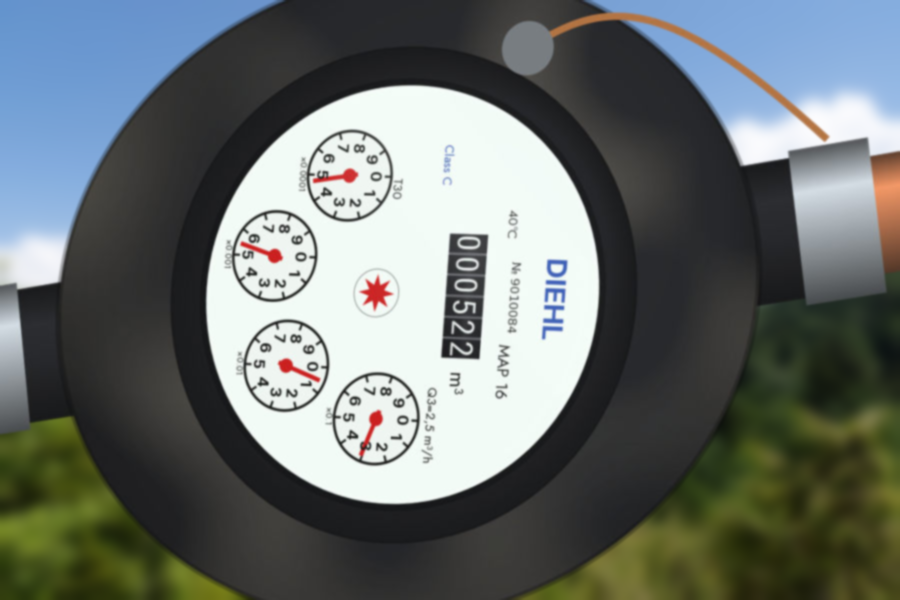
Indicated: 522.3054m³
